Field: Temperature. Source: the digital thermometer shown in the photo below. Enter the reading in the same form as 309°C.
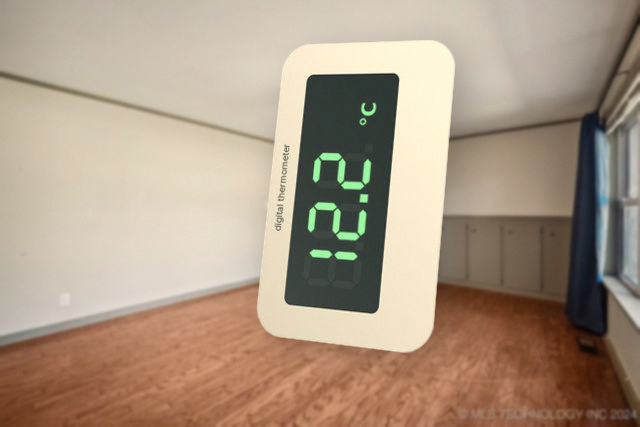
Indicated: 12.2°C
